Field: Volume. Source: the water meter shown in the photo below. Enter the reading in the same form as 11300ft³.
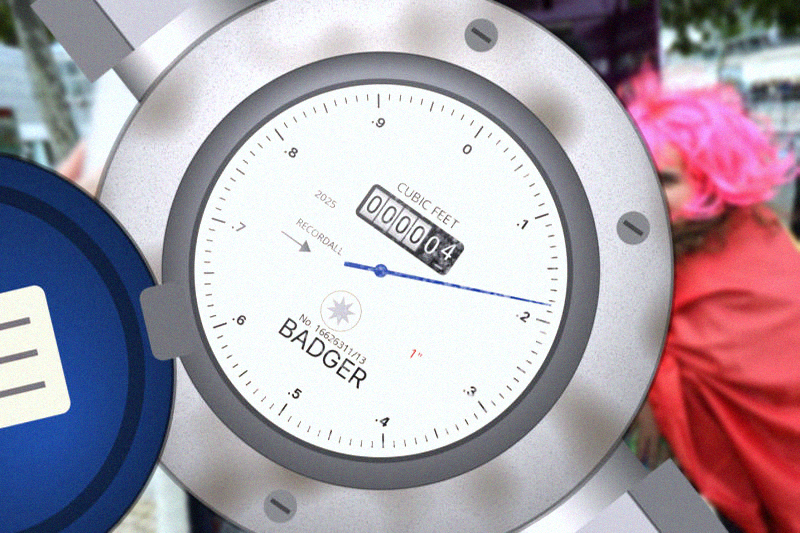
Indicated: 4.18ft³
